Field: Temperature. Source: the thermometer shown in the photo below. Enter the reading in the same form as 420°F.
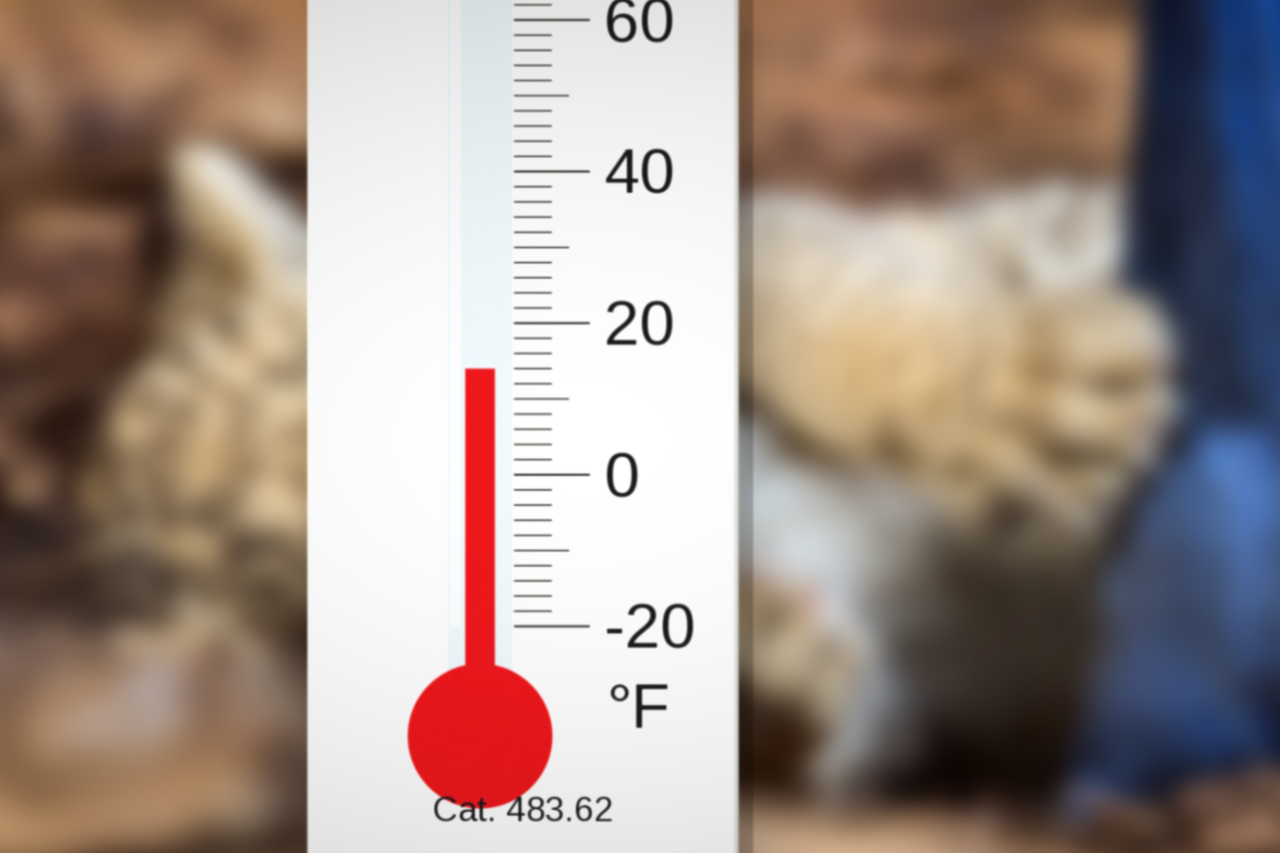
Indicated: 14°F
